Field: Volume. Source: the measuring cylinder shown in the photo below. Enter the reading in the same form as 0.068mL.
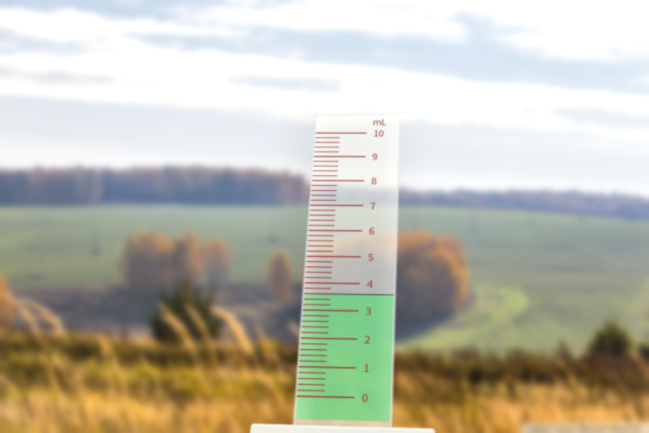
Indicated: 3.6mL
